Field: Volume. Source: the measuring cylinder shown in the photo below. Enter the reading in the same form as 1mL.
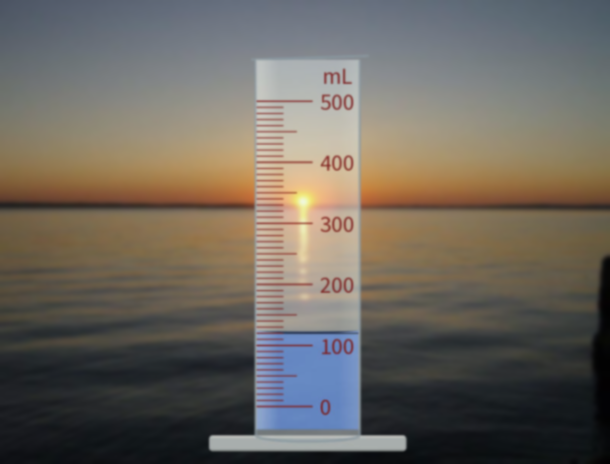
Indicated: 120mL
